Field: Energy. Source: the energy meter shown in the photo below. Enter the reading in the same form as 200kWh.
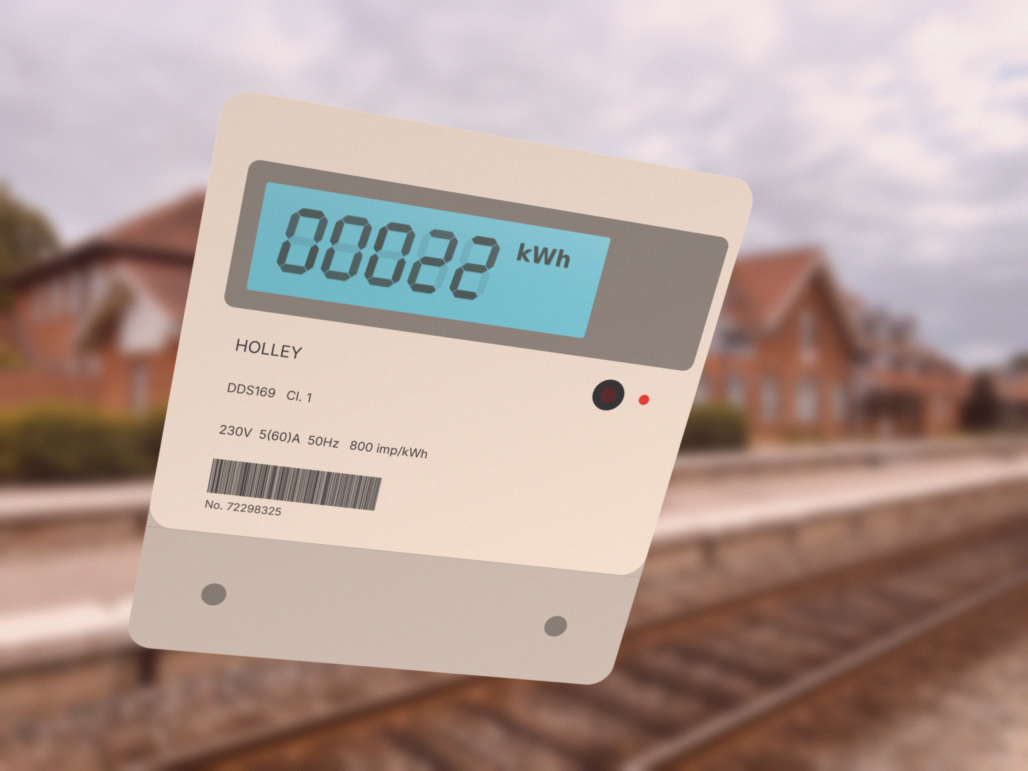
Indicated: 22kWh
